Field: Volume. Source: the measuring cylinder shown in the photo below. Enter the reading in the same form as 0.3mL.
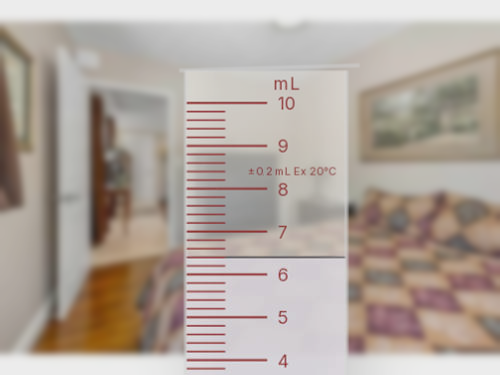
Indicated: 6.4mL
